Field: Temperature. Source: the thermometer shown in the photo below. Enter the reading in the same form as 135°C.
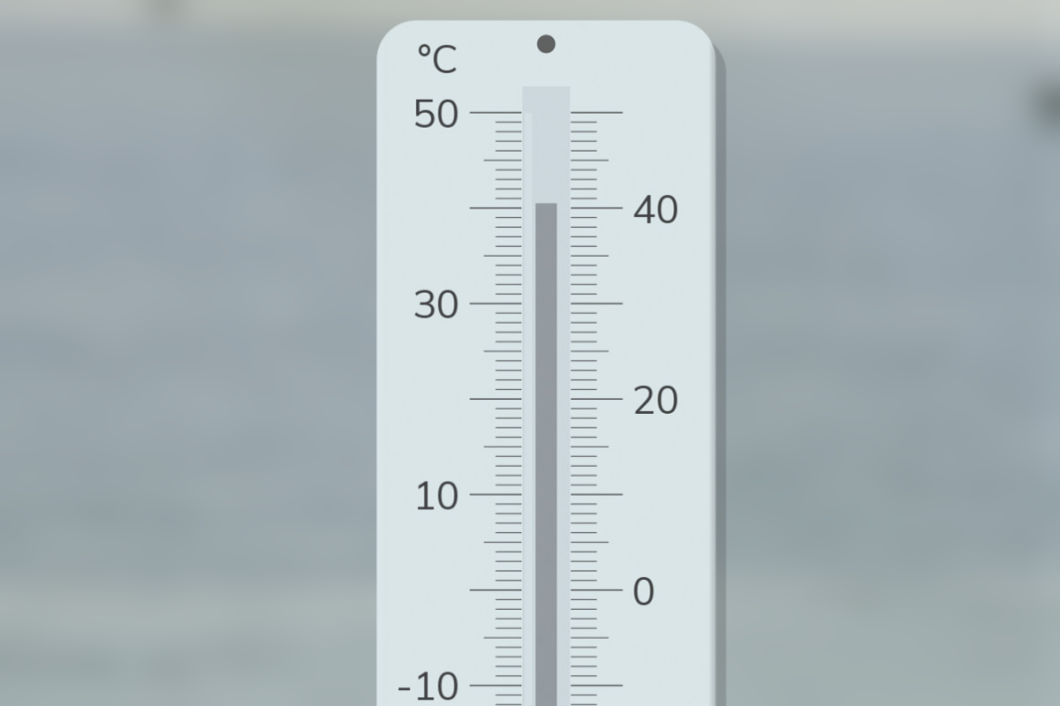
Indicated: 40.5°C
